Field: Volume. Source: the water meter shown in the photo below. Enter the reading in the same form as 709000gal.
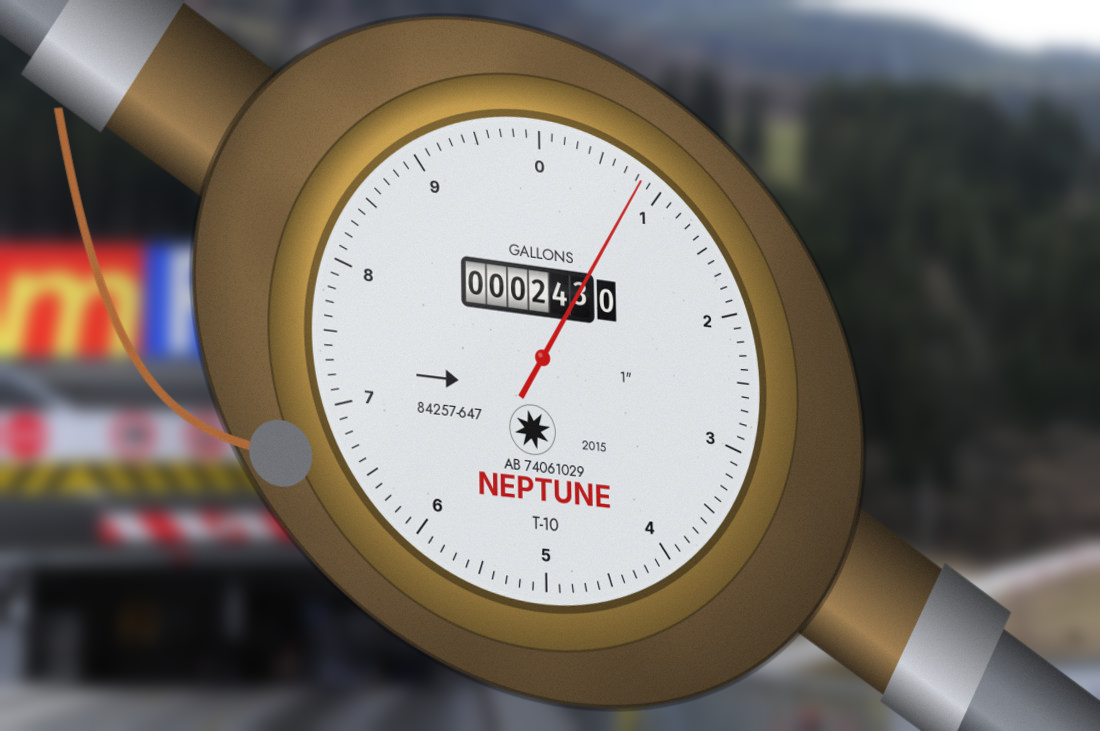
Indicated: 2430.8gal
